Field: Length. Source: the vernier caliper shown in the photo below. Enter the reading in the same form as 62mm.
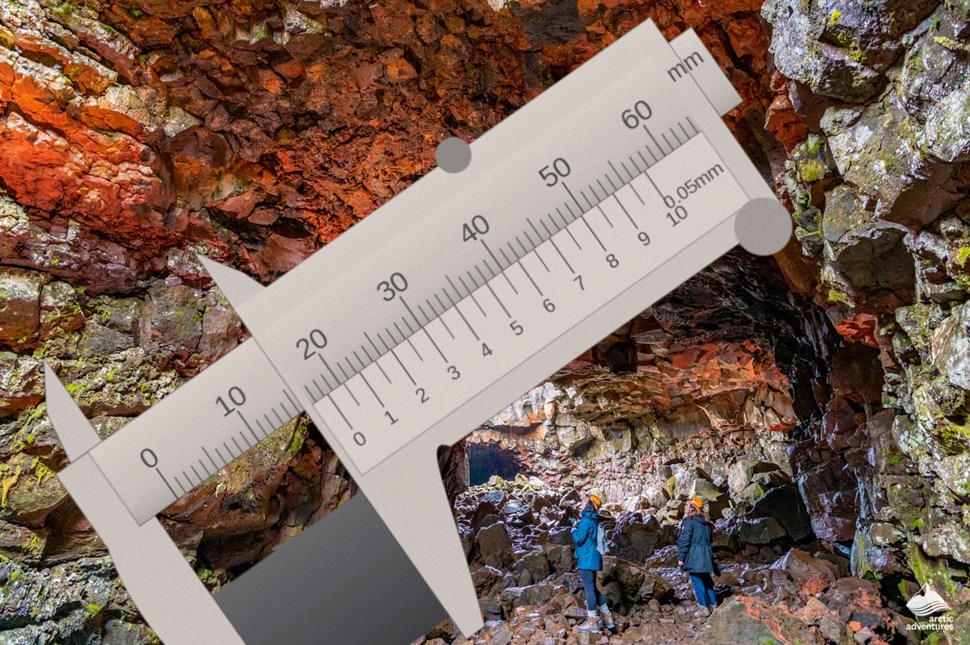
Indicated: 18.4mm
